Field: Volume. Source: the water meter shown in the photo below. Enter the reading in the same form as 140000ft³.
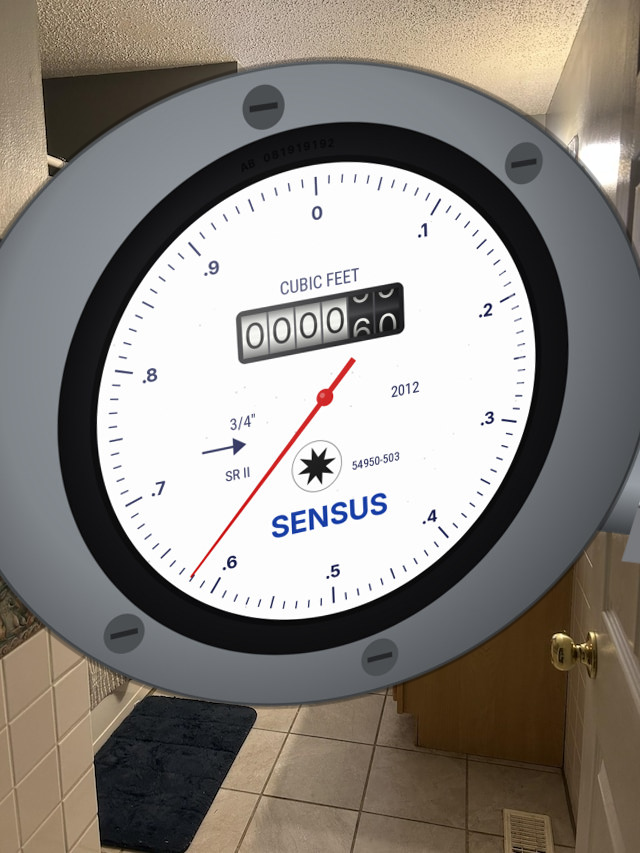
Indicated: 59.62ft³
